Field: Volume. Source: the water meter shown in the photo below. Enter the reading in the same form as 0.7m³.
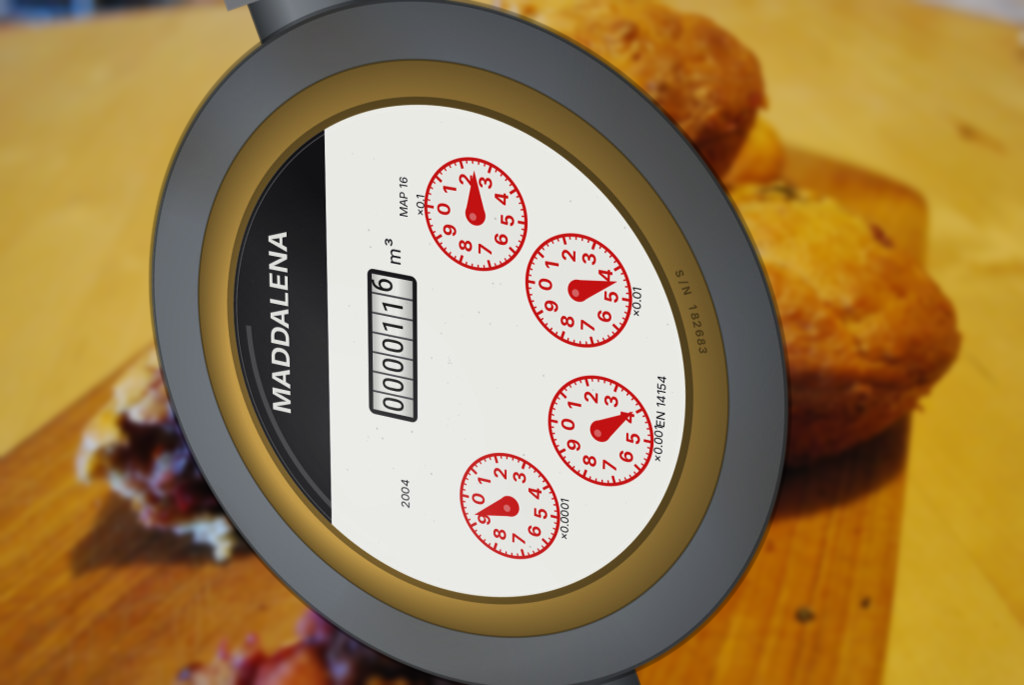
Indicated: 116.2439m³
